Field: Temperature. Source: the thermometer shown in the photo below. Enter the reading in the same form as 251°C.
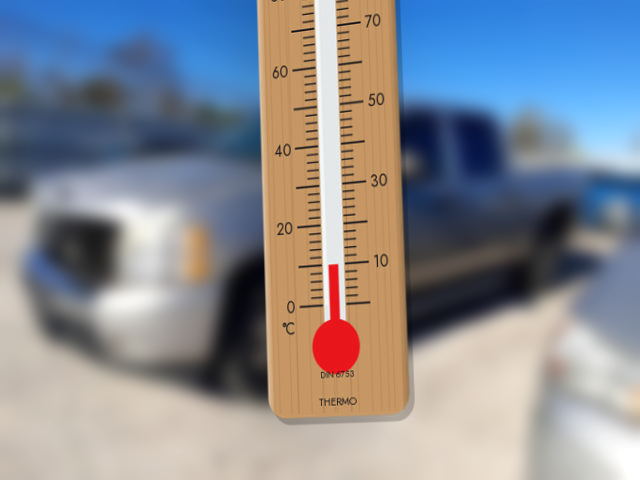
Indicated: 10°C
